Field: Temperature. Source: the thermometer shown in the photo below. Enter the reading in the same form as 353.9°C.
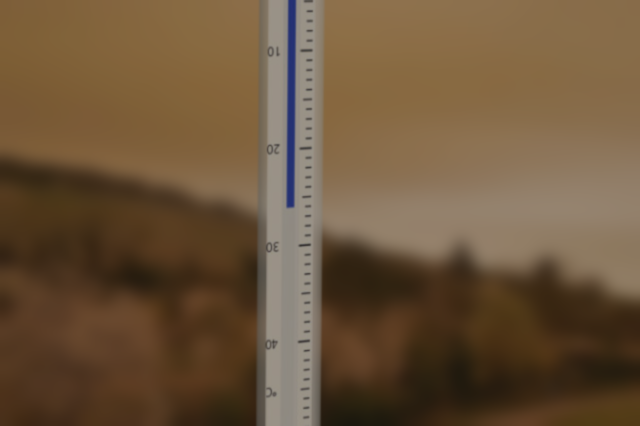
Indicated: 26°C
